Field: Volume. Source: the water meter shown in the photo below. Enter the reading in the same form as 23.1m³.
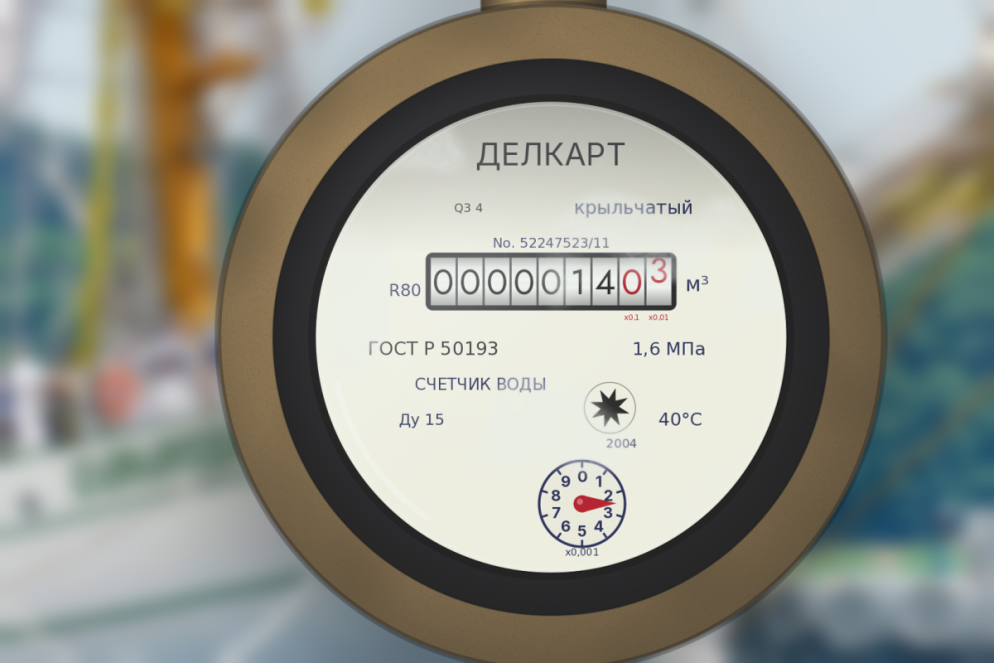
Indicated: 14.032m³
